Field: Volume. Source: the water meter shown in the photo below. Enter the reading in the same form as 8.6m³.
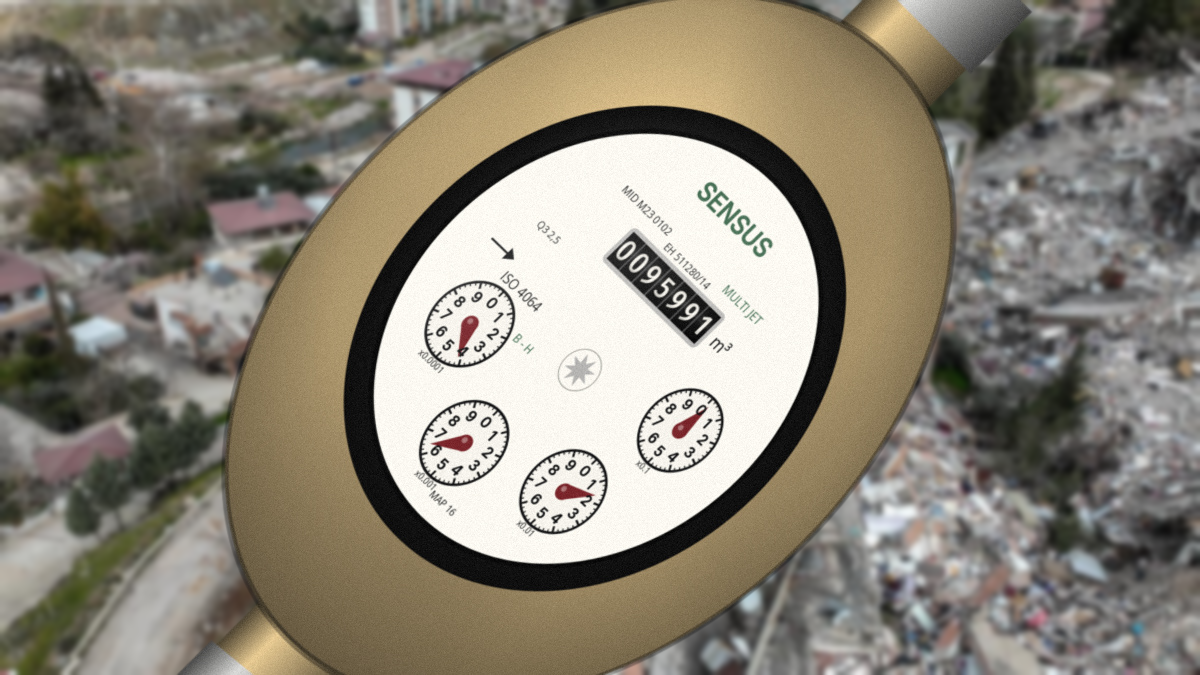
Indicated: 95991.0164m³
